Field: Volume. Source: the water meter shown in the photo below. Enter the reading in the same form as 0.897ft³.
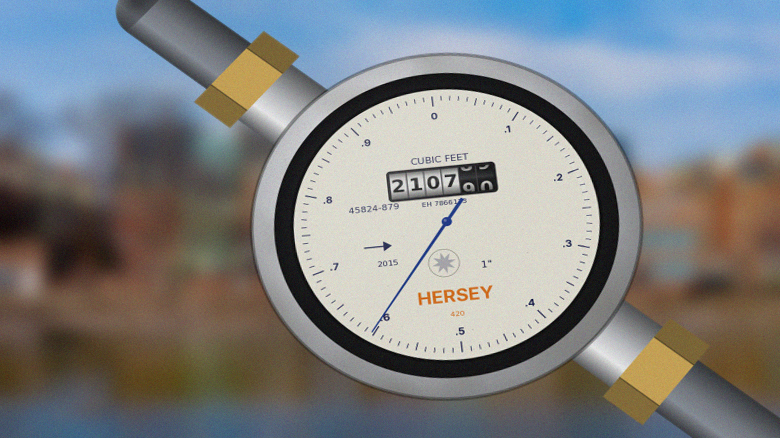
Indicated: 210789.60ft³
